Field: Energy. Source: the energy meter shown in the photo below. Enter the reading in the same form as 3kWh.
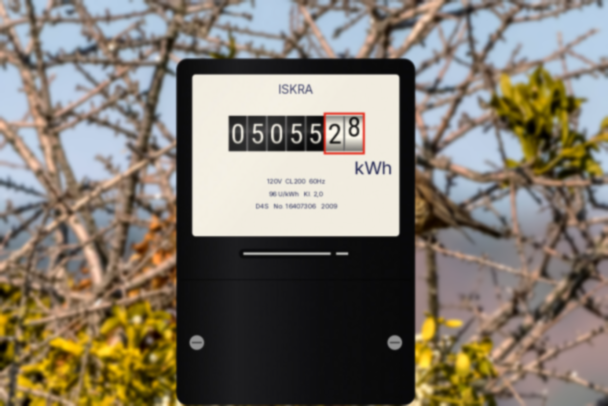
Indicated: 5055.28kWh
